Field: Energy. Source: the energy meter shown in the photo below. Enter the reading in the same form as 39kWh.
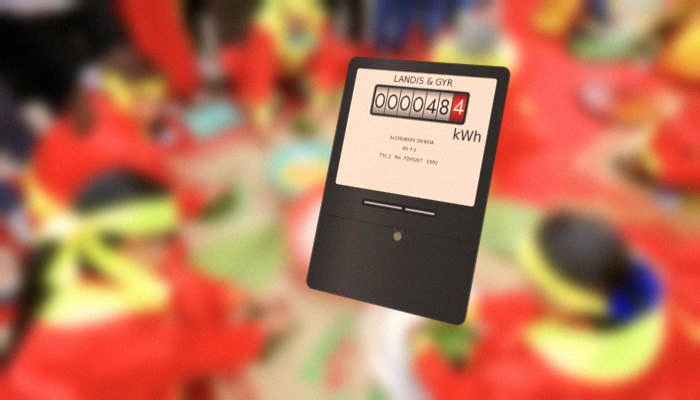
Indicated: 48.4kWh
